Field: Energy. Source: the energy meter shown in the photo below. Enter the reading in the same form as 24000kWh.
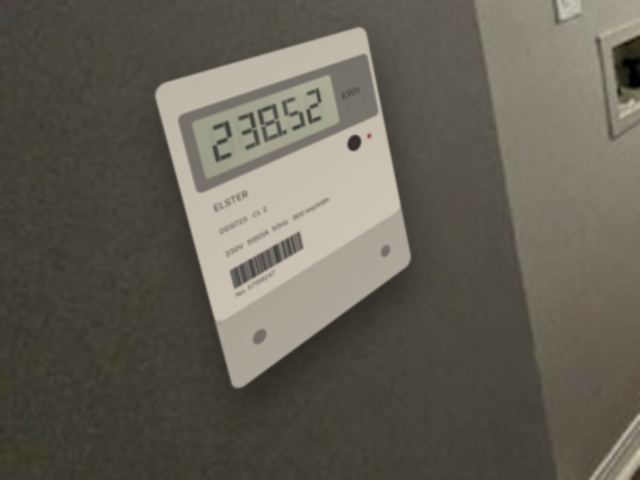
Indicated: 238.52kWh
